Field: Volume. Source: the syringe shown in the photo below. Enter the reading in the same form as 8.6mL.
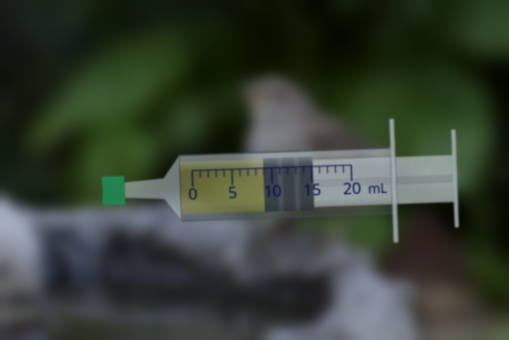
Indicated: 9mL
